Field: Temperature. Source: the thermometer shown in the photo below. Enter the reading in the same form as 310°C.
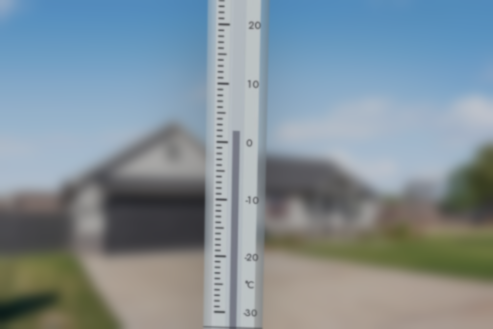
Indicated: 2°C
